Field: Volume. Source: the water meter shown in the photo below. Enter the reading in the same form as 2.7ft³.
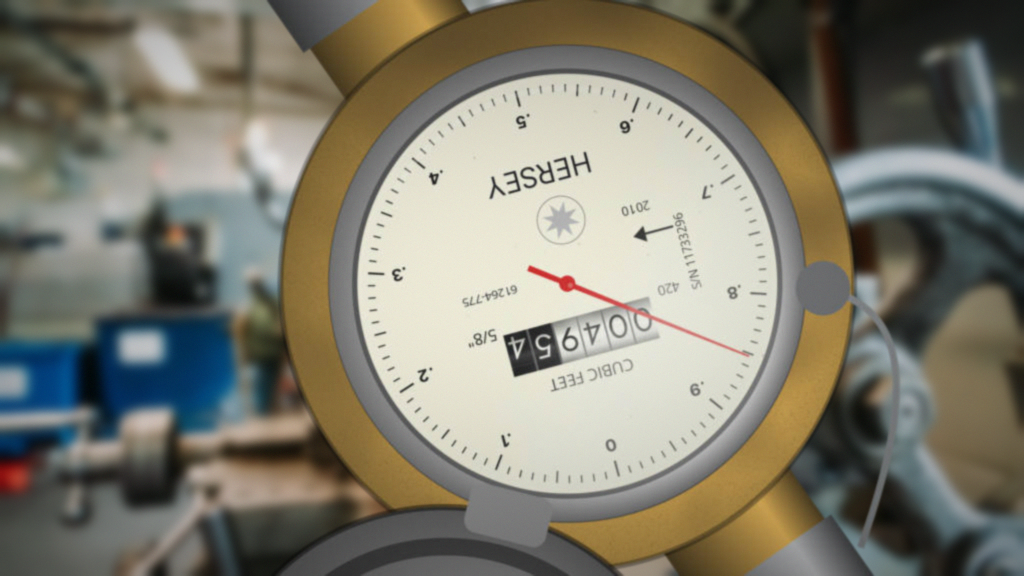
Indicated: 4953.85ft³
